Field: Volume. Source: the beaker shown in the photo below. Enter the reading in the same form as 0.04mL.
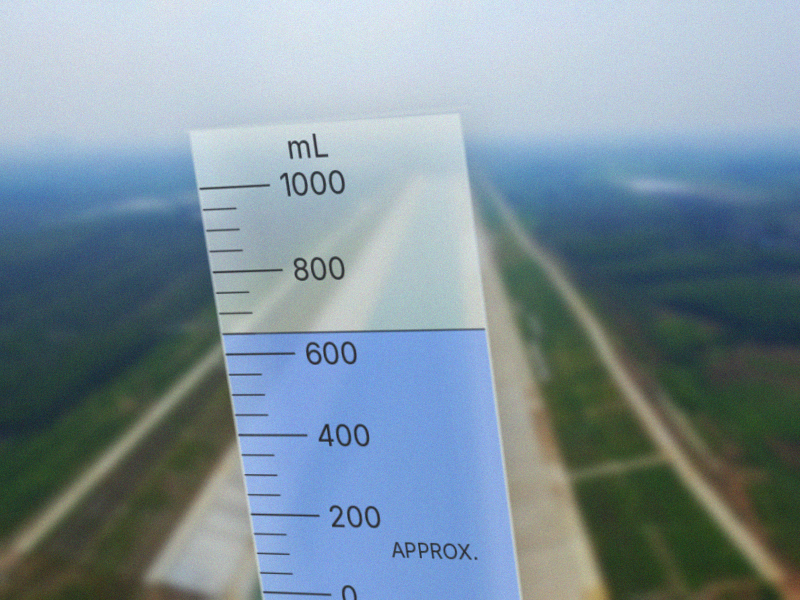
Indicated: 650mL
